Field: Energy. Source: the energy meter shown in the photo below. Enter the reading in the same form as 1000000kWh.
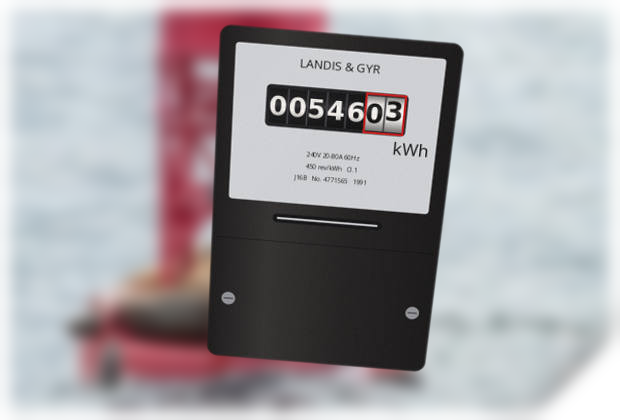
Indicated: 546.03kWh
